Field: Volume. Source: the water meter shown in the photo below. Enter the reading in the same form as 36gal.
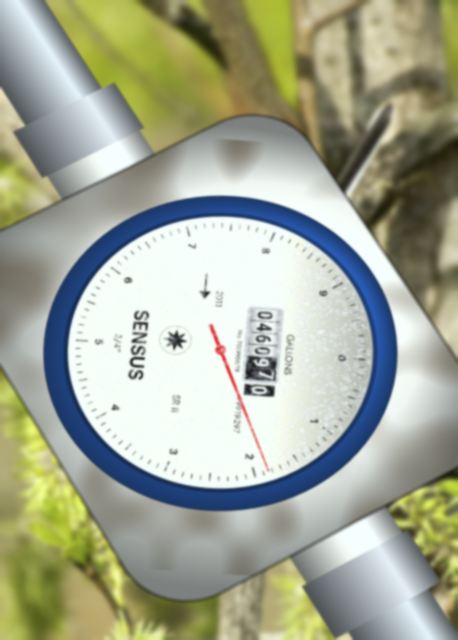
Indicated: 460971.8gal
